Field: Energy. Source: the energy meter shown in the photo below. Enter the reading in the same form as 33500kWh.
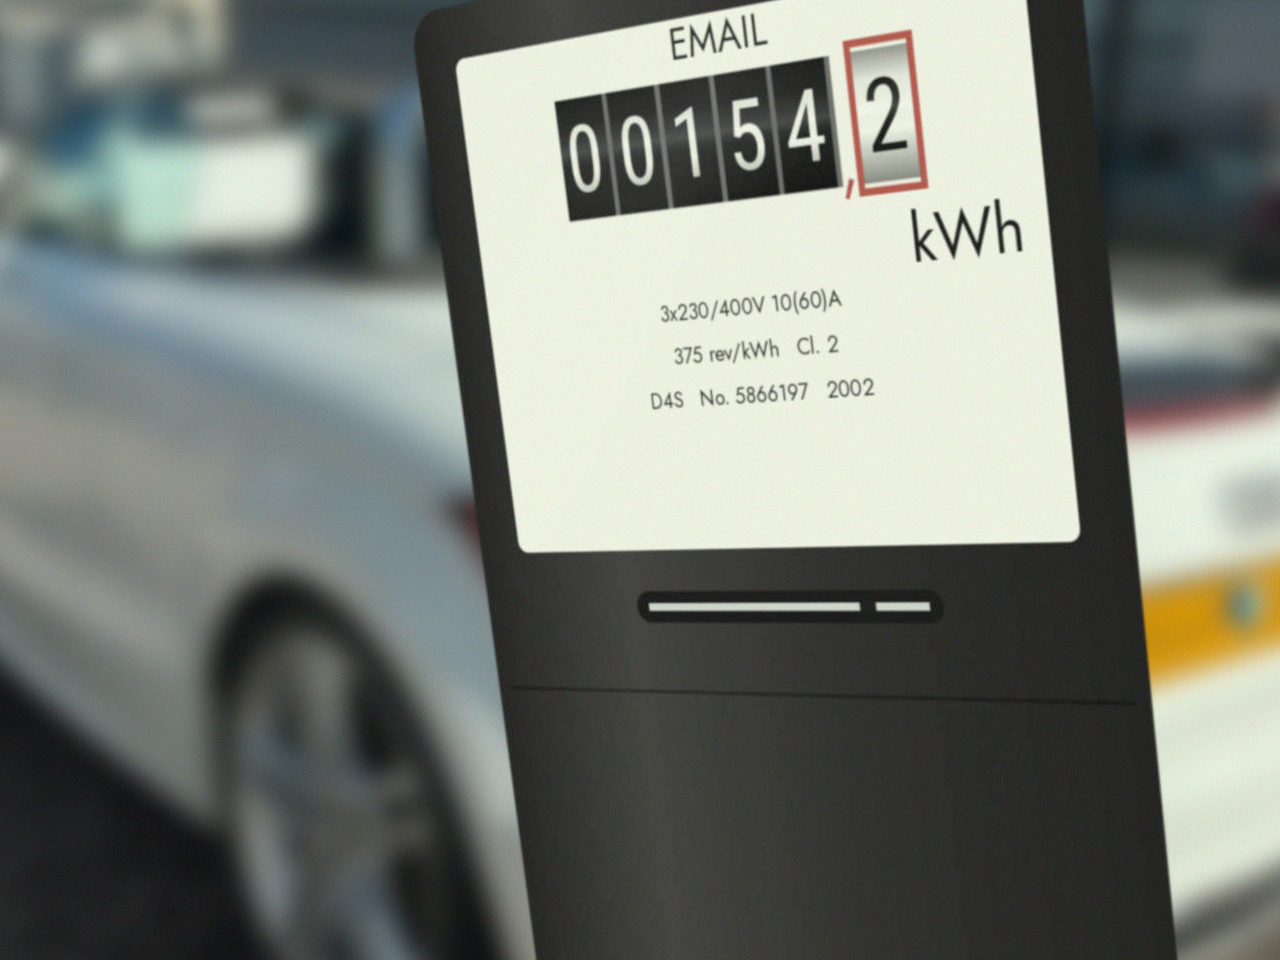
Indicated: 154.2kWh
